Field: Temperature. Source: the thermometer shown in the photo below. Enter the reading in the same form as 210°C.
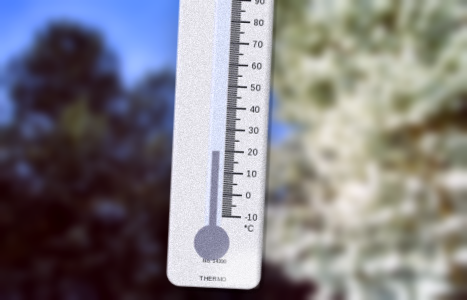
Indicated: 20°C
